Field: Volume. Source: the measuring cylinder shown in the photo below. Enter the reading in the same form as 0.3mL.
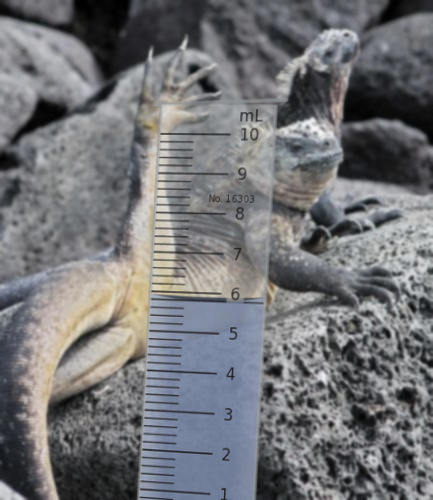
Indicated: 5.8mL
